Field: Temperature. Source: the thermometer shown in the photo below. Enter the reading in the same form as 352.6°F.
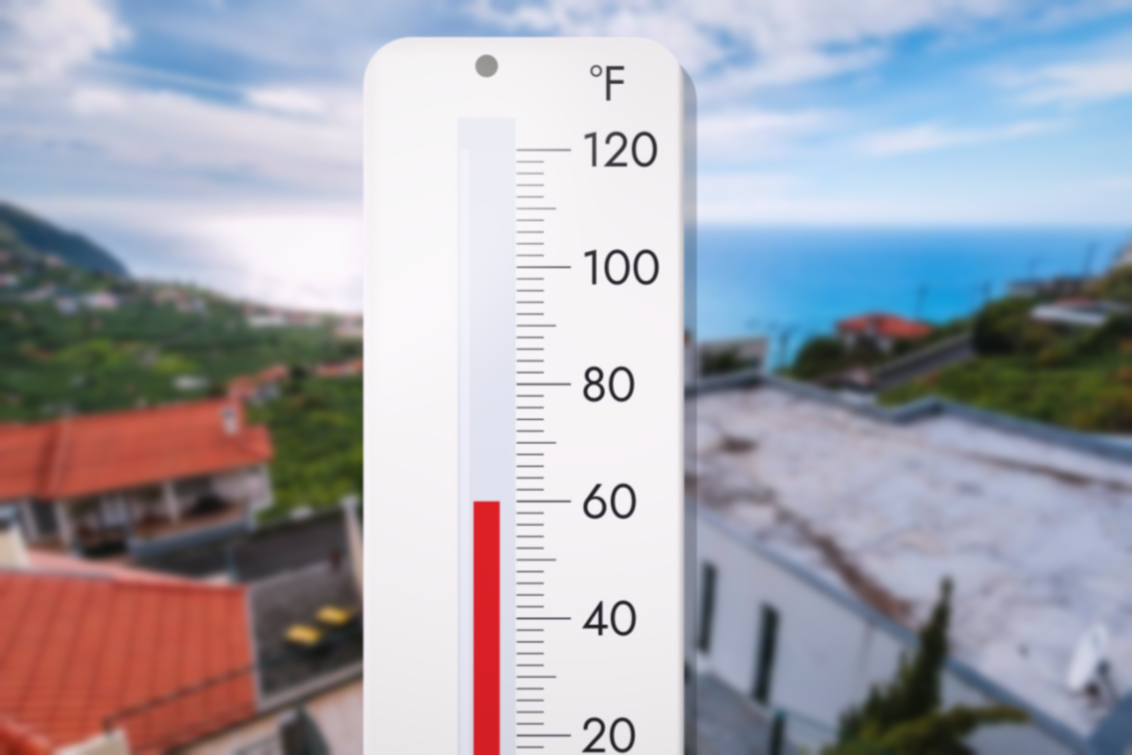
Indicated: 60°F
